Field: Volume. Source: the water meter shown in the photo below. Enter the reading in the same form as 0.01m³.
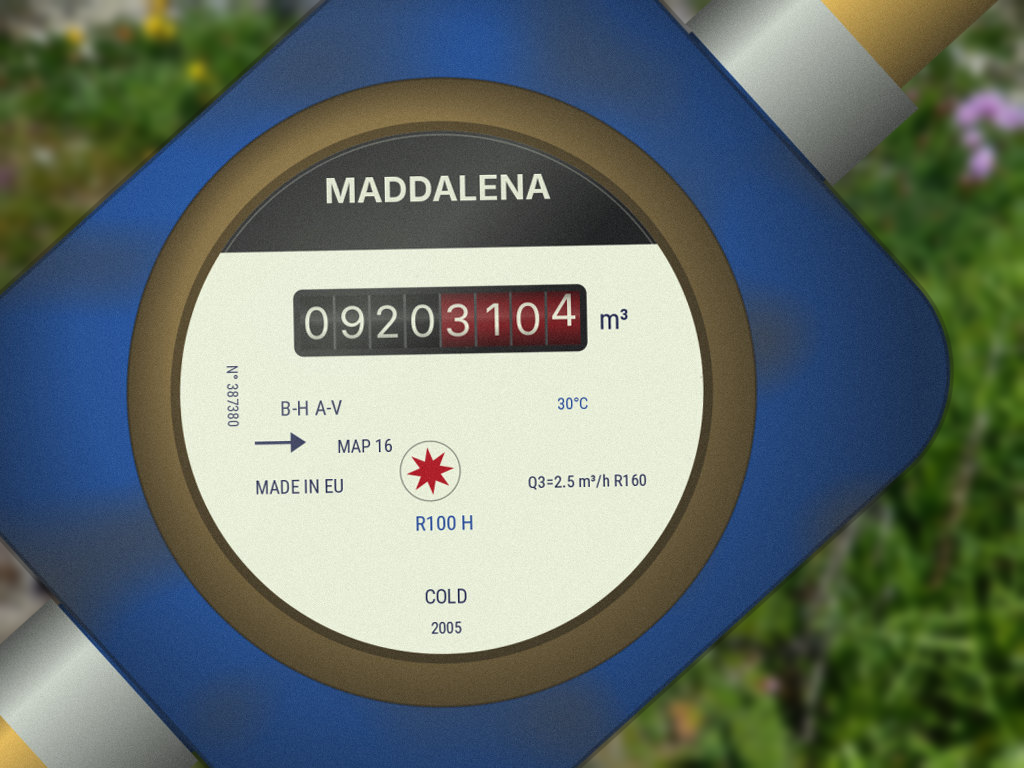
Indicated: 920.3104m³
